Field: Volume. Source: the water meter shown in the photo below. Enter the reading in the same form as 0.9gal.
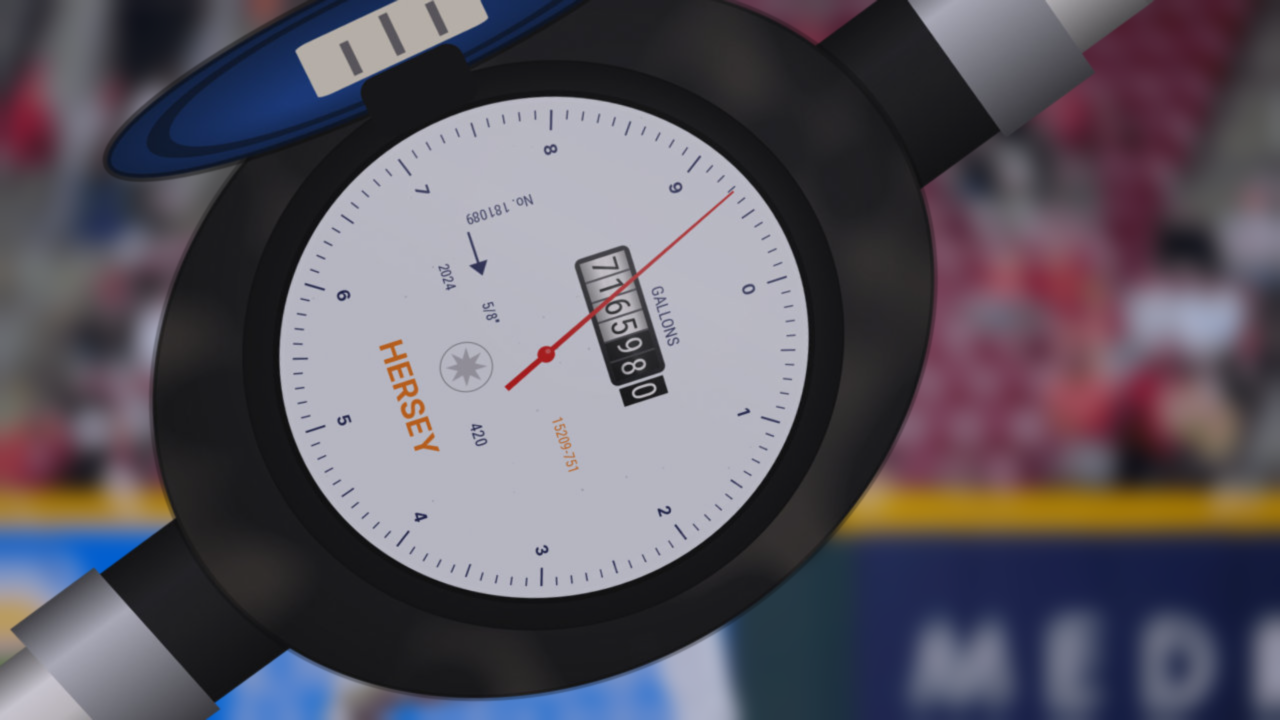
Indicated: 7165979.3gal
